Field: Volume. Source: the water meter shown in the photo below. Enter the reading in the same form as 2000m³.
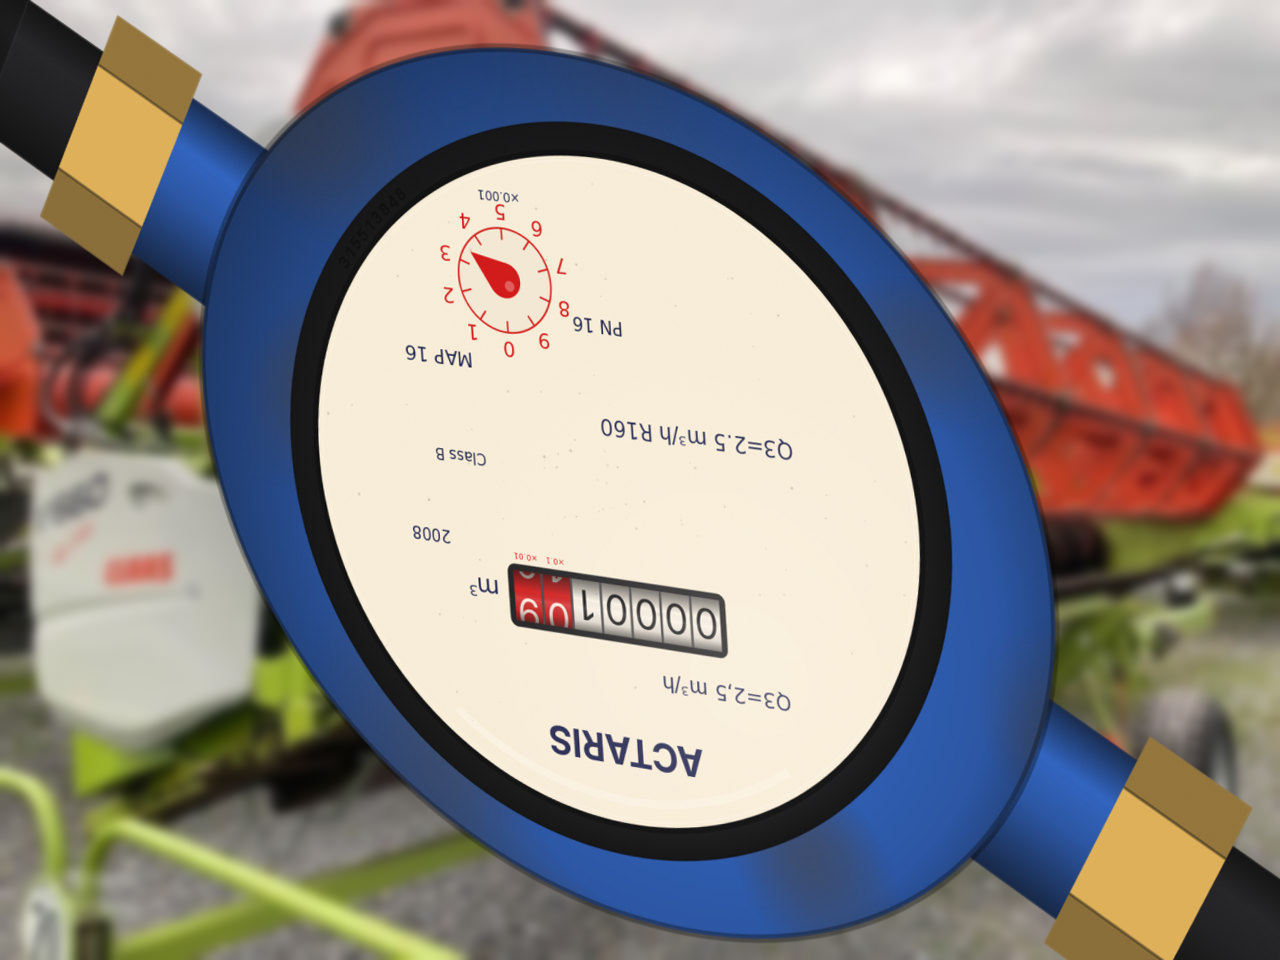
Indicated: 1.093m³
